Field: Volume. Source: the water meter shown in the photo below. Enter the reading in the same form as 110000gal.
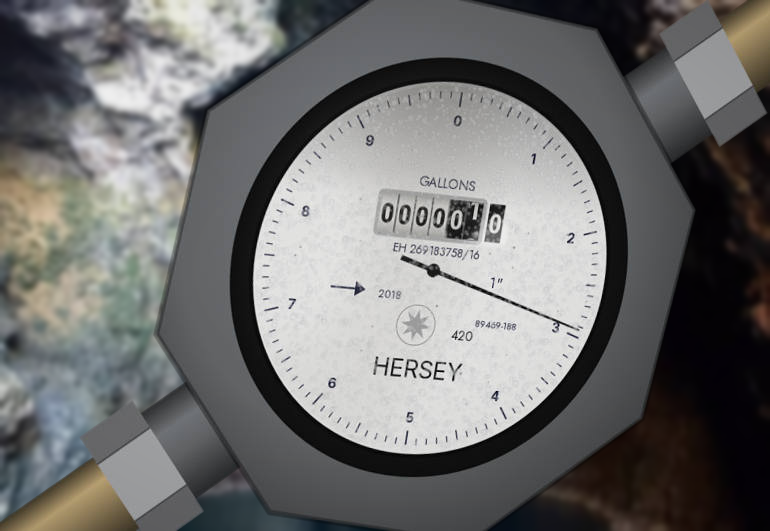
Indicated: 12.9gal
